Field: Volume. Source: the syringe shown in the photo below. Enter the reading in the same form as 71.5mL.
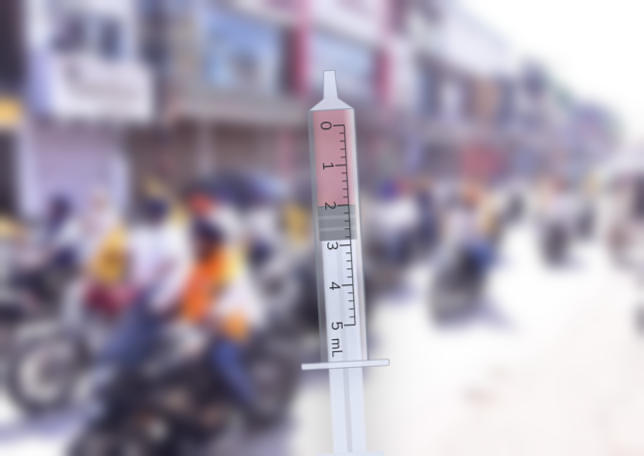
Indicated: 2mL
